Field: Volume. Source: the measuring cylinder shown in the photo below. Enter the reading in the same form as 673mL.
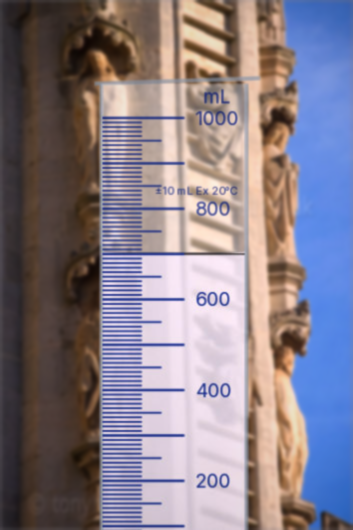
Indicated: 700mL
